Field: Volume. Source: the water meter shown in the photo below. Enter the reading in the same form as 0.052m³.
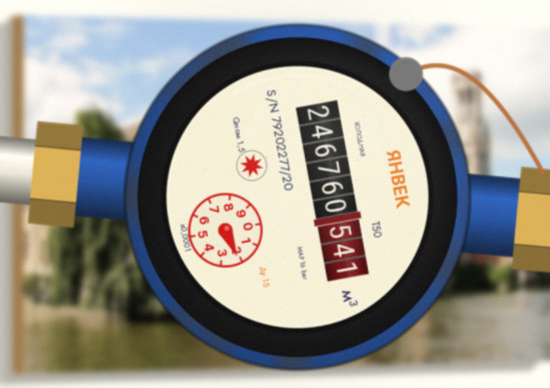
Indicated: 246760.5412m³
